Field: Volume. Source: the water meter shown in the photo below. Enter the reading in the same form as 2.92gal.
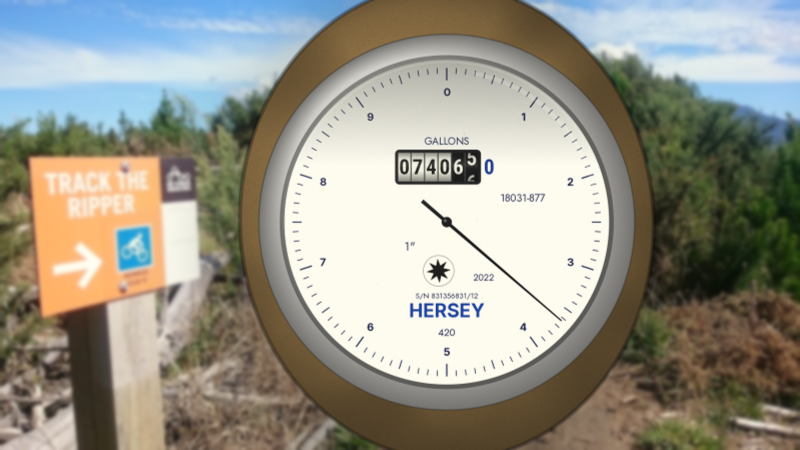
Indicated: 740653.6gal
